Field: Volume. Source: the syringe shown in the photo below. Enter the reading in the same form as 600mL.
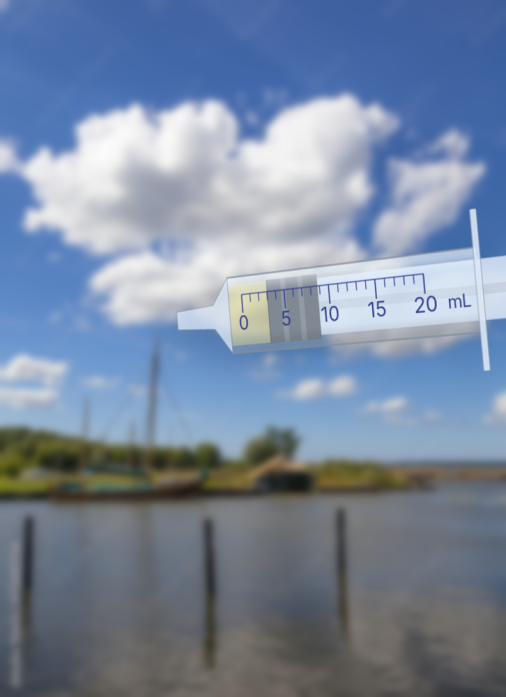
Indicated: 3mL
